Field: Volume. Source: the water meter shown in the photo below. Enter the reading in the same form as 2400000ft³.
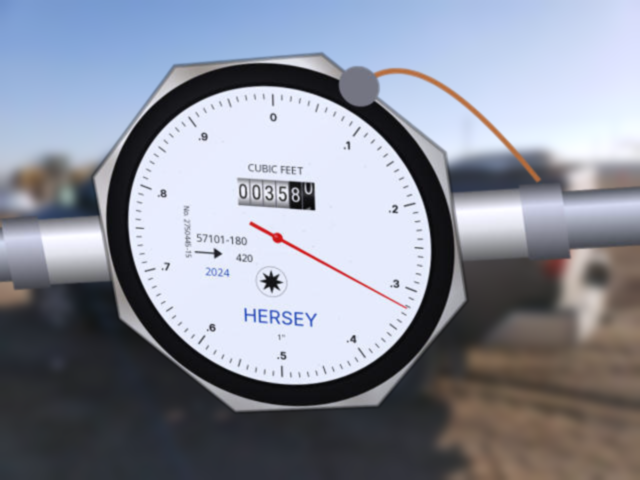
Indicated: 3580.32ft³
